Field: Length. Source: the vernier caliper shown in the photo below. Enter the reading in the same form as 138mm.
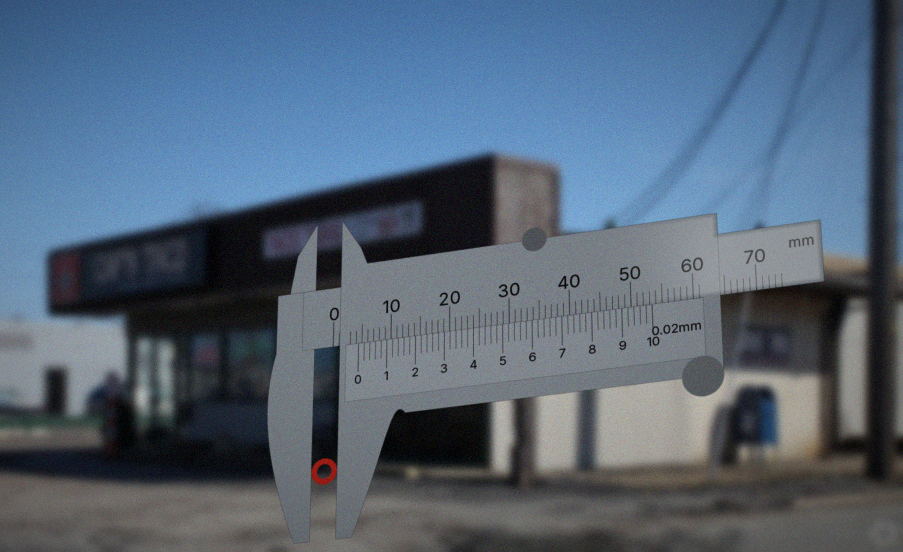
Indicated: 4.4mm
